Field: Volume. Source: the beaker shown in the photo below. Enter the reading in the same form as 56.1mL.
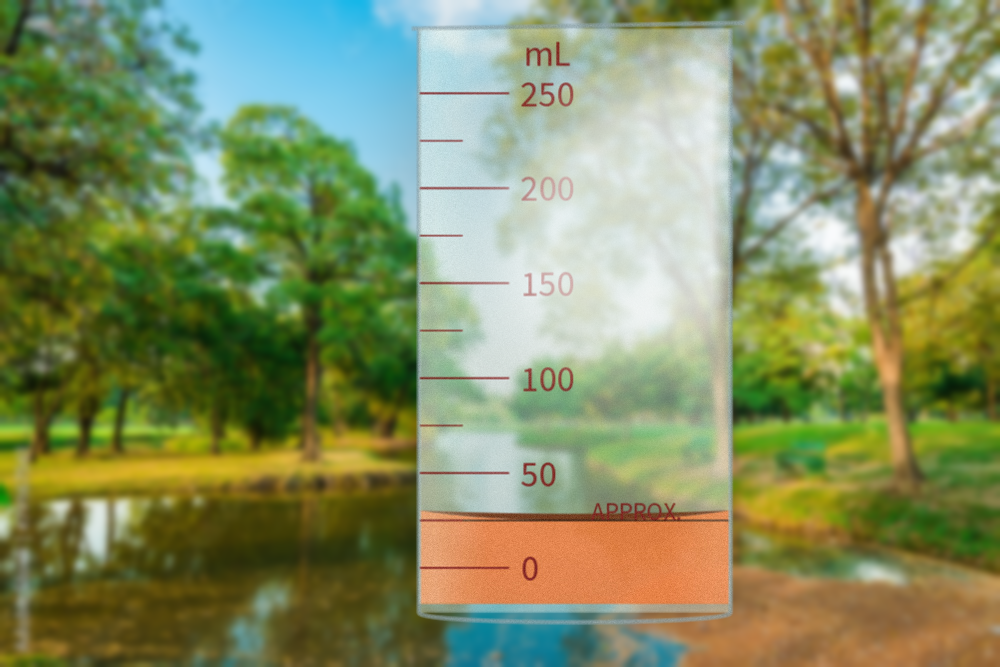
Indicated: 25mL
